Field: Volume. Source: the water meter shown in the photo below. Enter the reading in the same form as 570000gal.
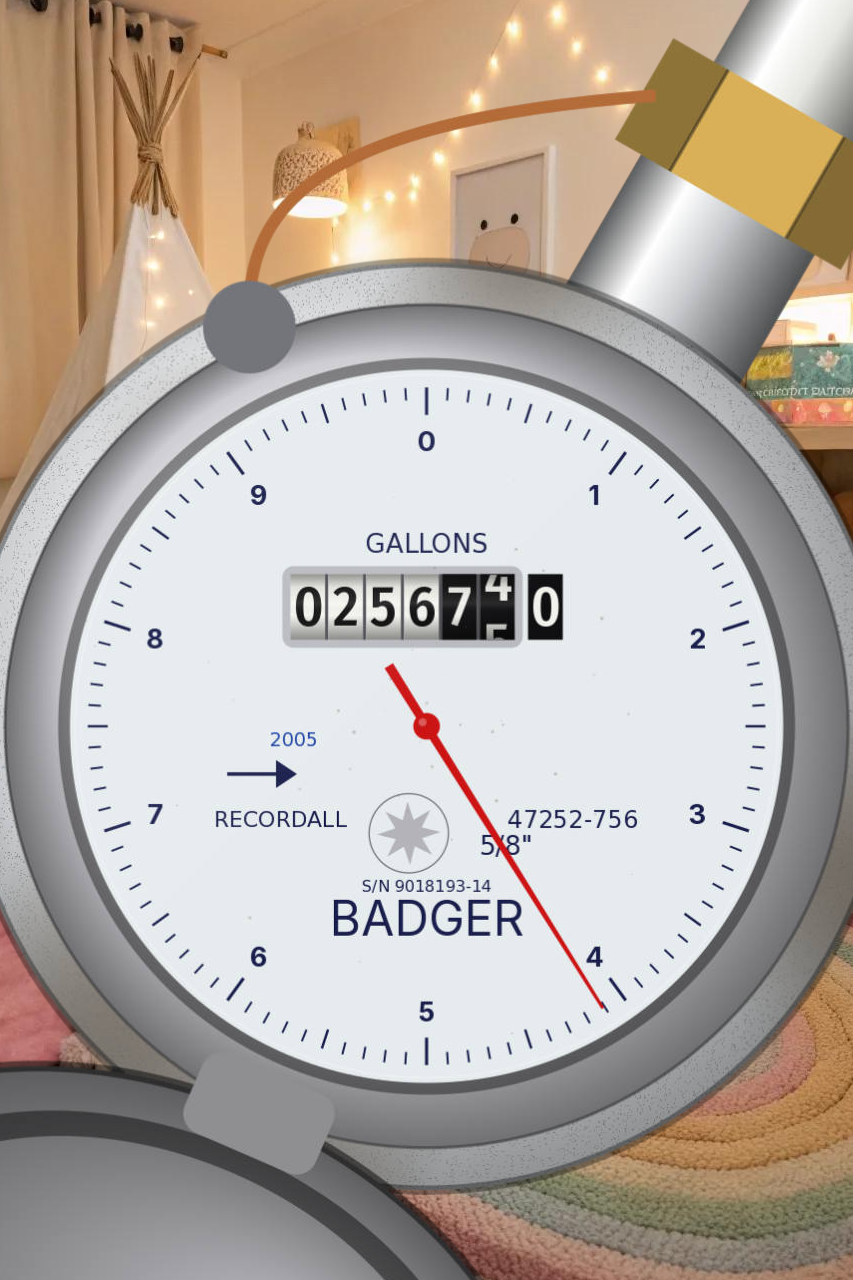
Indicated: 256744.1gal
